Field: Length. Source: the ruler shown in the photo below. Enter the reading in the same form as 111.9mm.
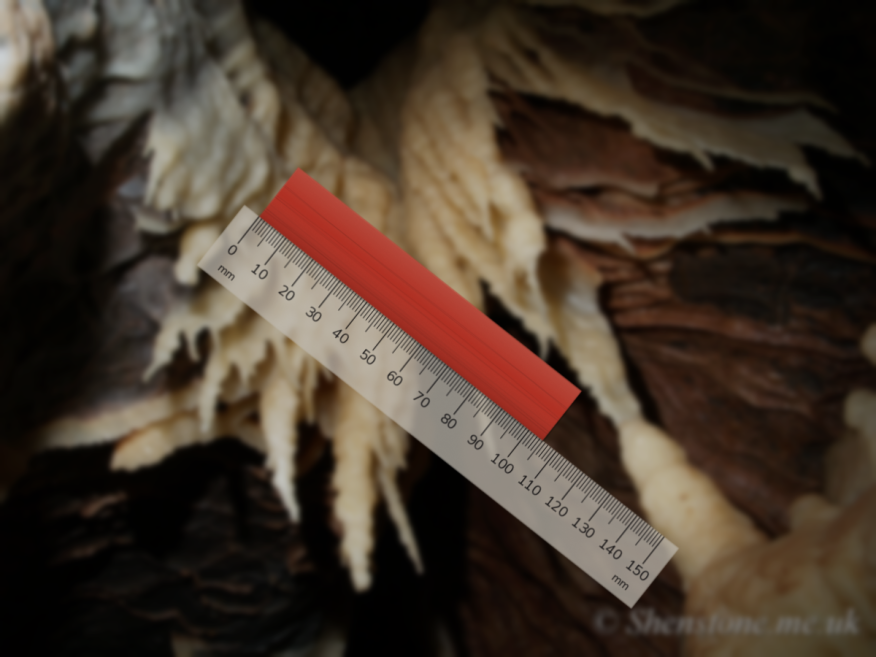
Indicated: 105mm
